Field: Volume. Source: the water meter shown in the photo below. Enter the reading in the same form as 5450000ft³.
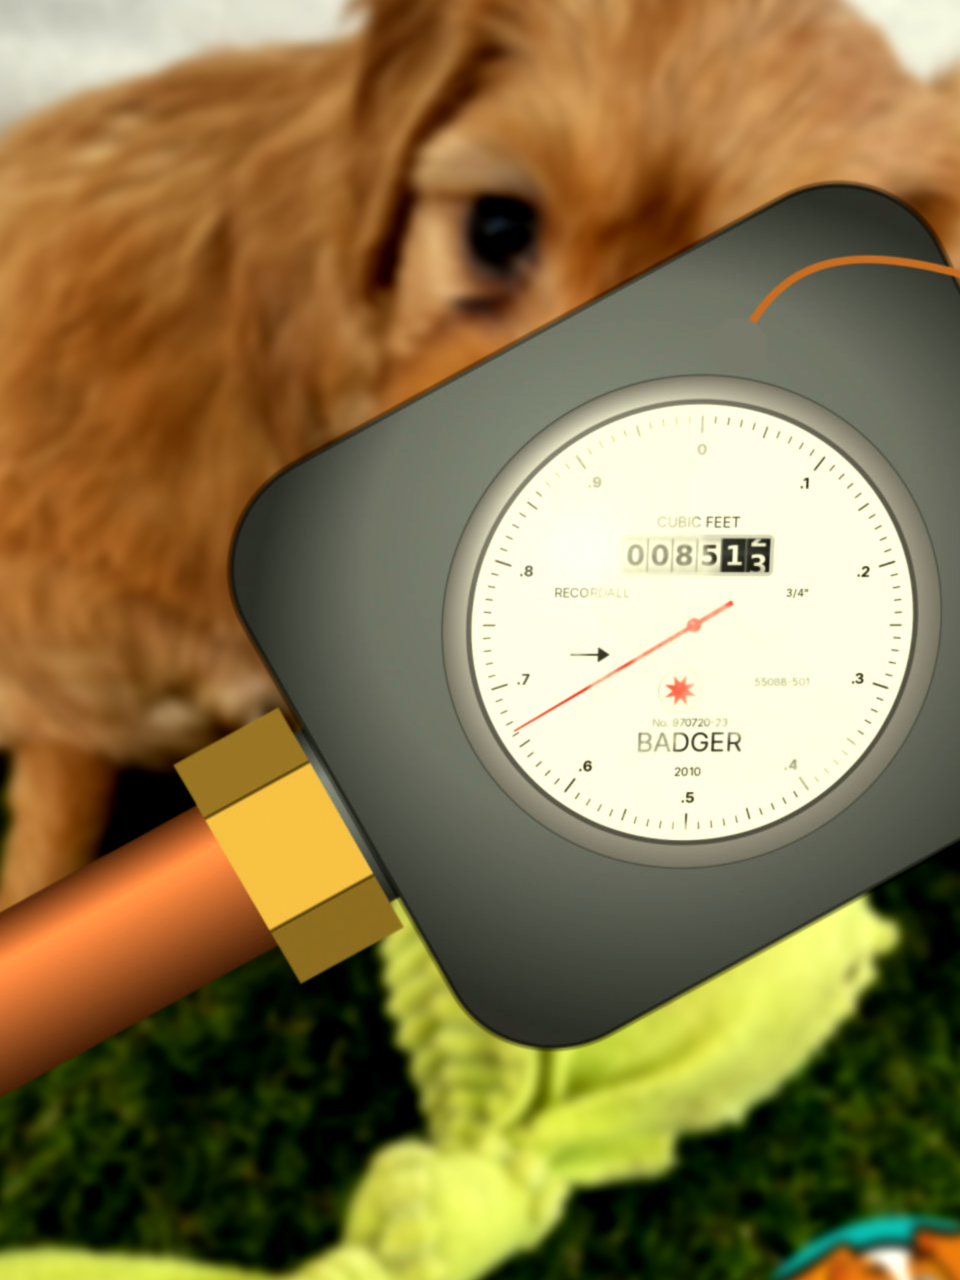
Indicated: 8512.66ft³
